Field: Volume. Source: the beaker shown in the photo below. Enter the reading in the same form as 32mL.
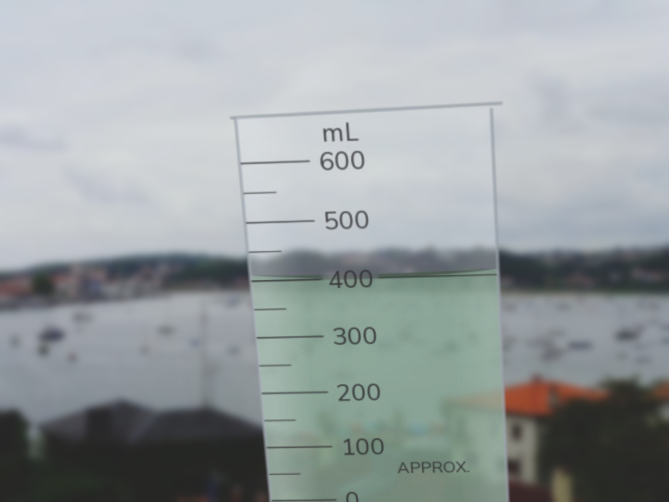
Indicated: 400mL
